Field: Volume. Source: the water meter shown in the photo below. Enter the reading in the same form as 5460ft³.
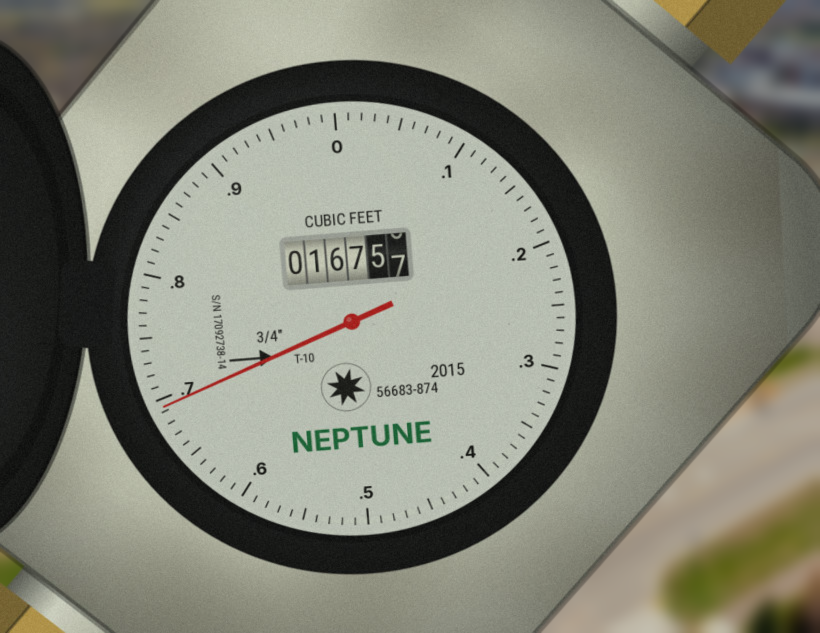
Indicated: 16756.69ft³
